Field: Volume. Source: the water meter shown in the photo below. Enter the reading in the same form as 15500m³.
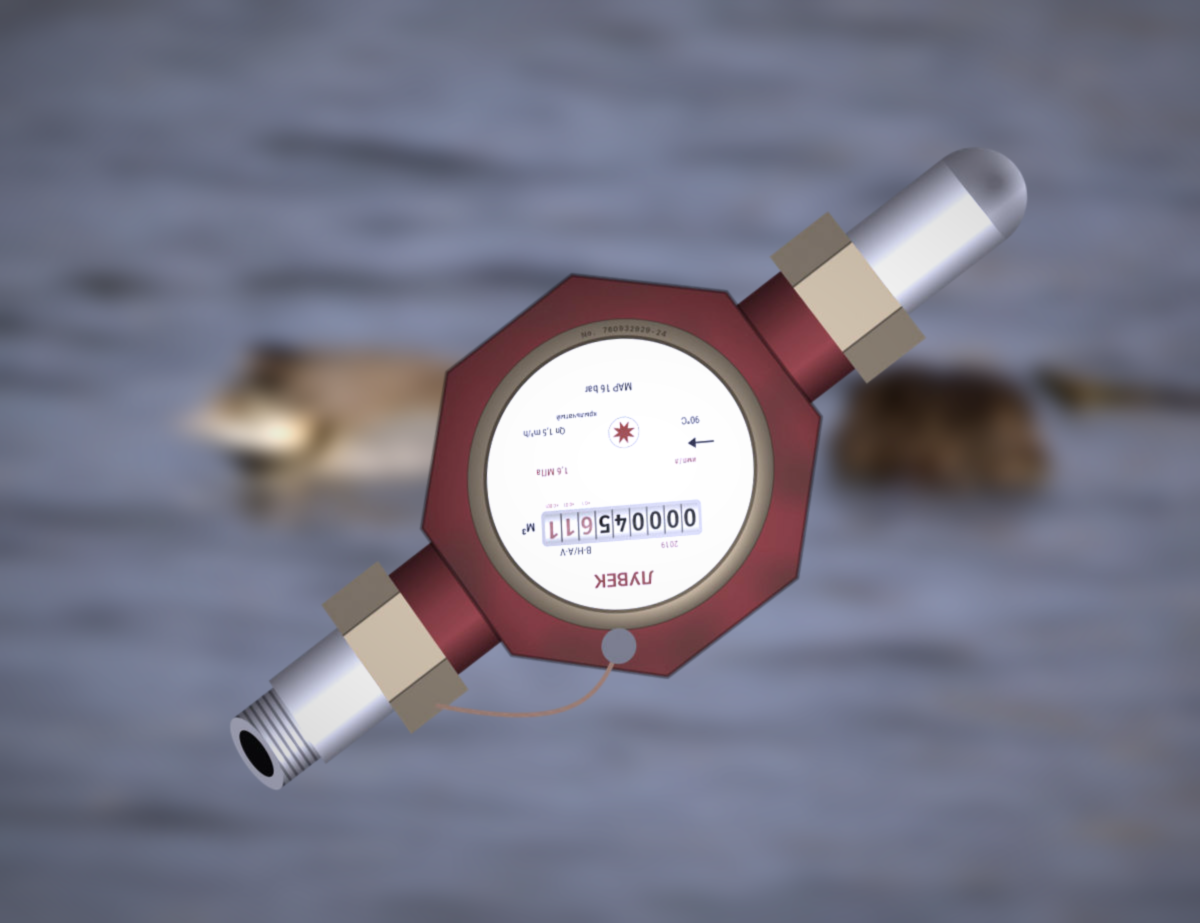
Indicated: 45.611m³
